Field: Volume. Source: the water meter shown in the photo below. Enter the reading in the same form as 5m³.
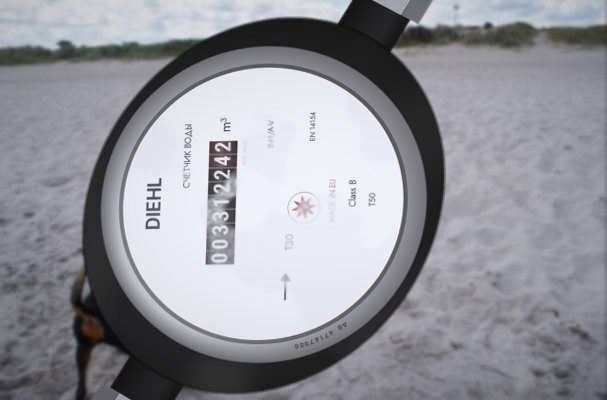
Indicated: 33122.42m³
